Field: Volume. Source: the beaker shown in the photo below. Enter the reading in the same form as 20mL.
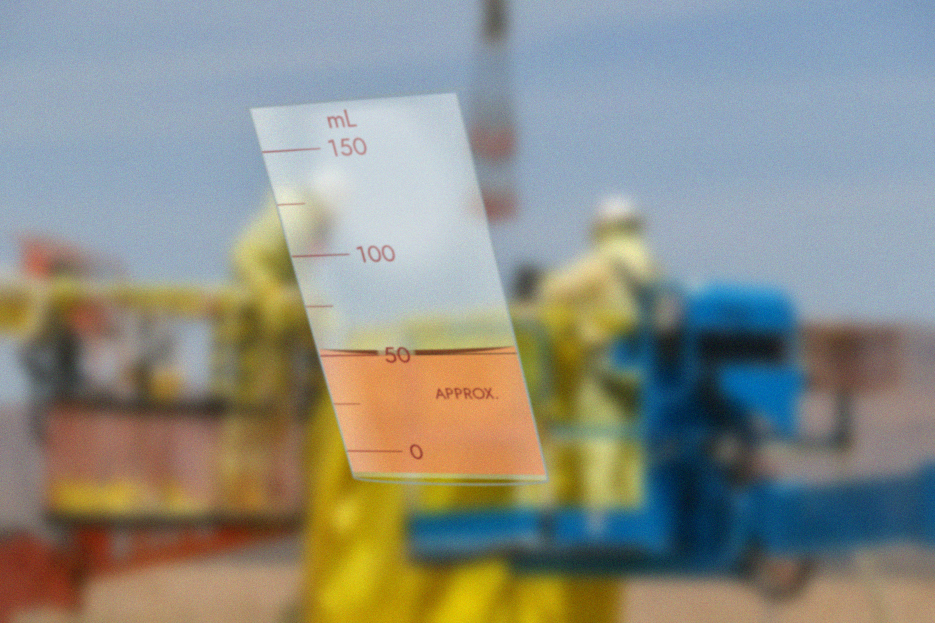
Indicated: 50mL
